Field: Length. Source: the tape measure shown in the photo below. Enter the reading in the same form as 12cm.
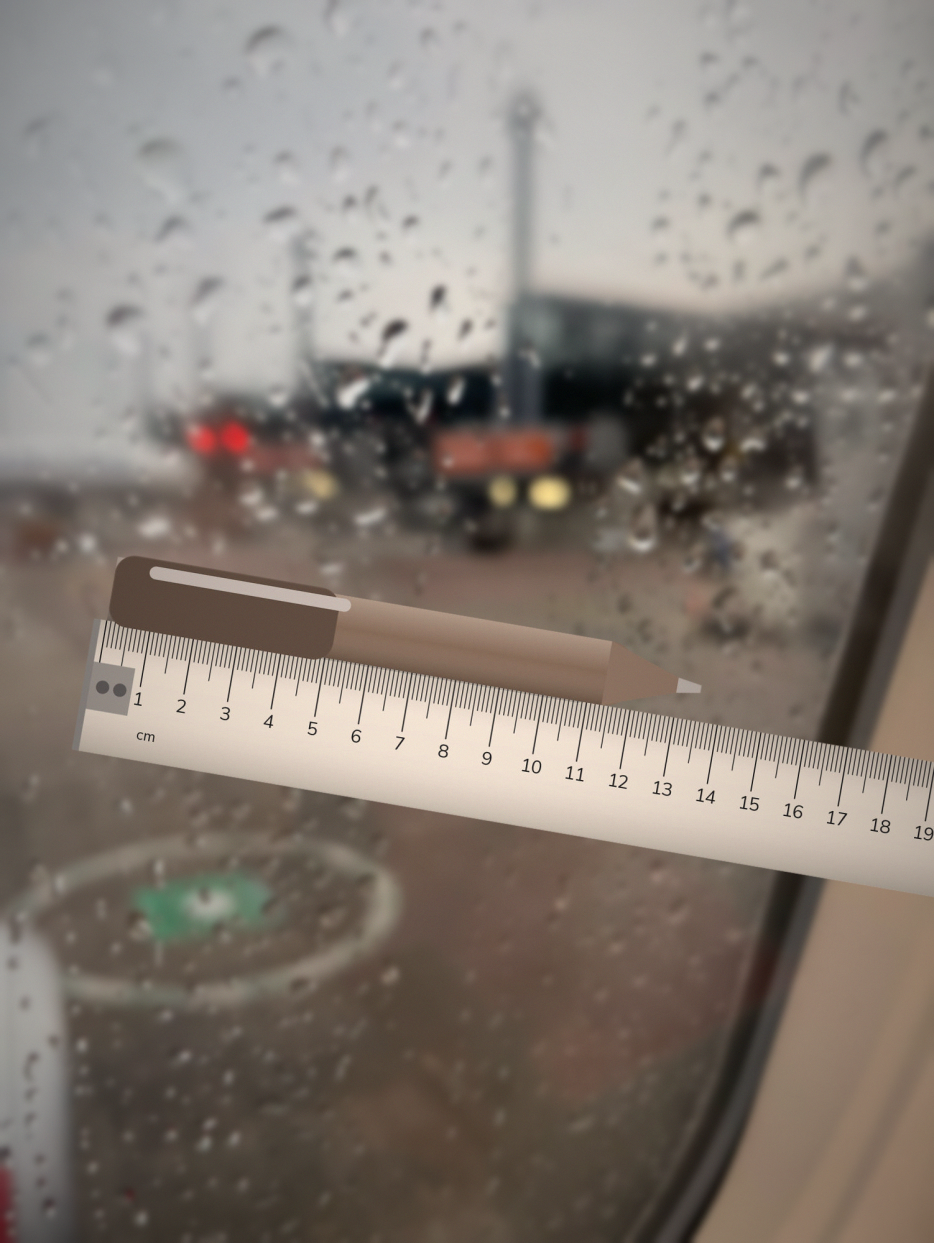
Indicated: 13.5cm
